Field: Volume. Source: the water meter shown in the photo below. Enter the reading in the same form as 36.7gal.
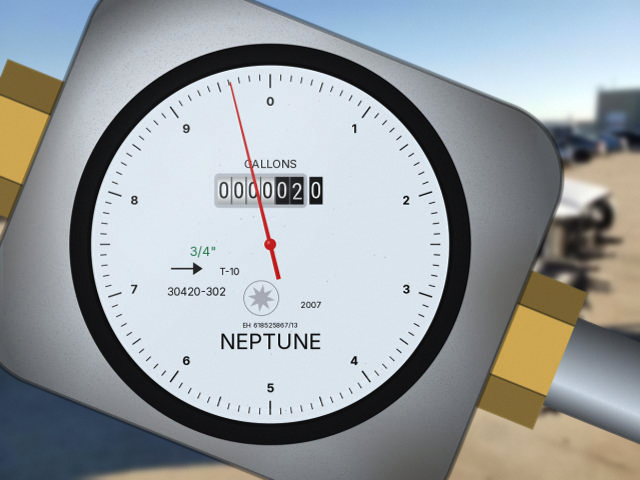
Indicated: 19.6gal
